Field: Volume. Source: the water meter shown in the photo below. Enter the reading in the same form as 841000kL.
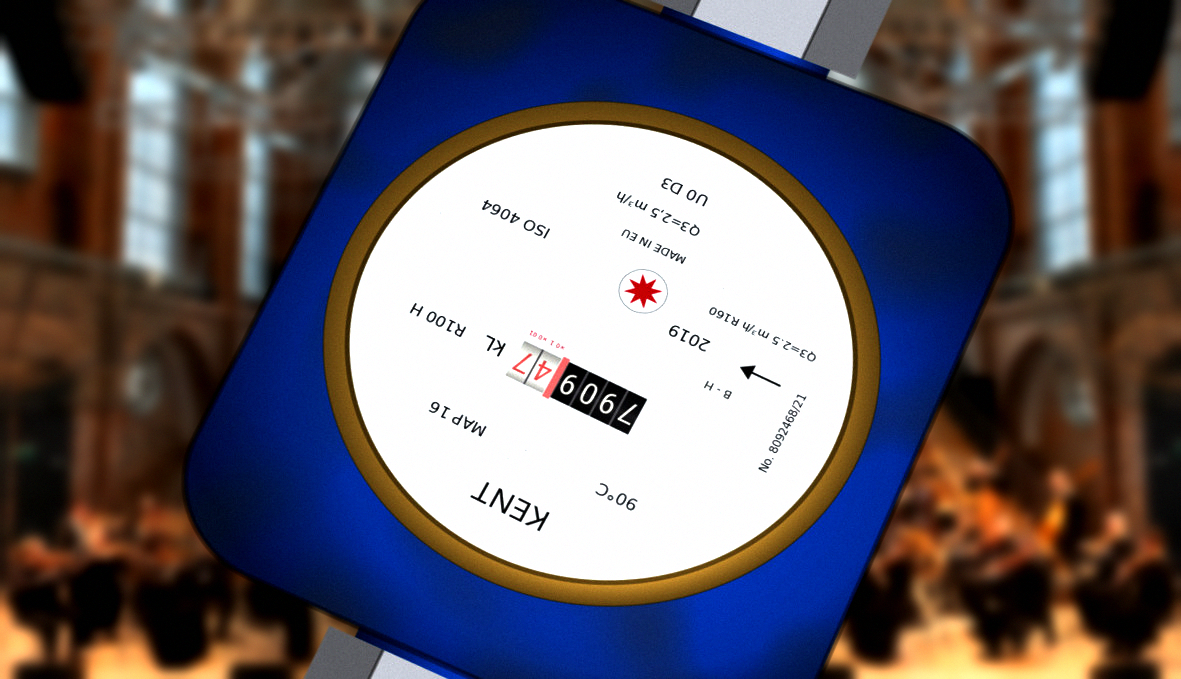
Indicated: 7909.47kL
